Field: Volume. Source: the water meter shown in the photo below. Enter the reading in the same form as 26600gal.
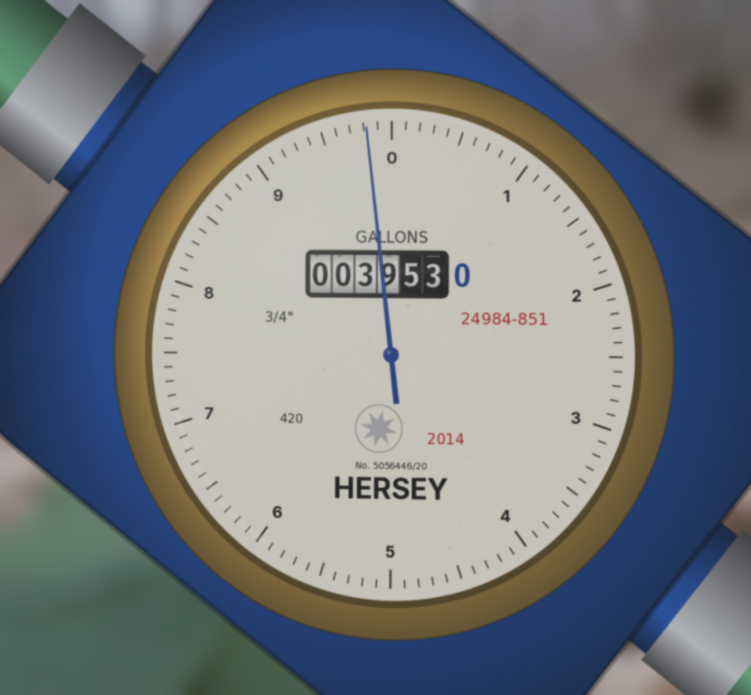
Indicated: 39529.8gal
